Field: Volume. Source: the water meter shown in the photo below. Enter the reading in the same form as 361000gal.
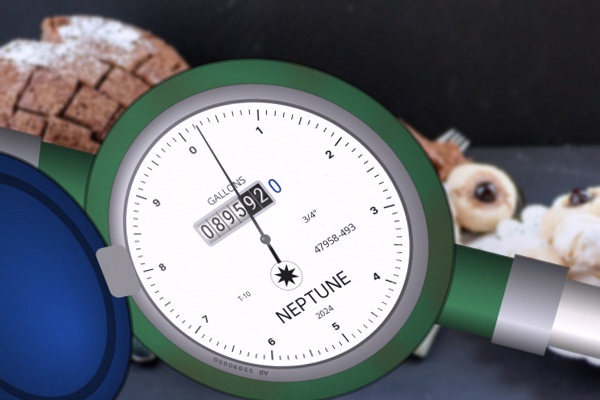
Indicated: 895920.2gal
